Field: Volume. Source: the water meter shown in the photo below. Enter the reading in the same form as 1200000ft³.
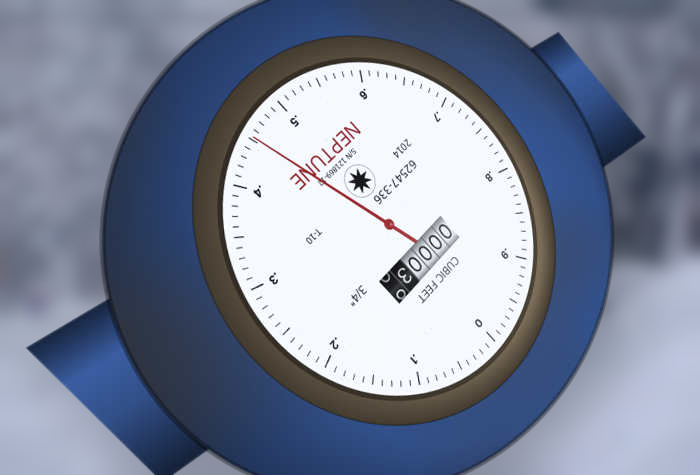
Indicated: 38.45ft³
